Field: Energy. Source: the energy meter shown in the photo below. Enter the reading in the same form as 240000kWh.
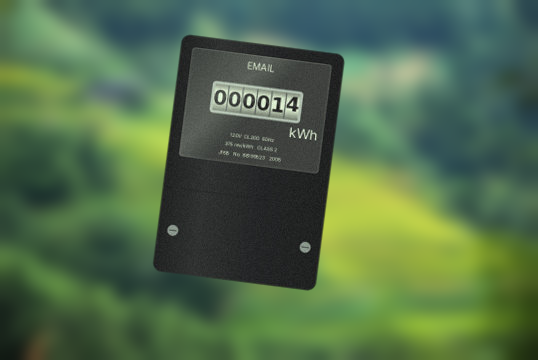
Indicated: 14kWh
